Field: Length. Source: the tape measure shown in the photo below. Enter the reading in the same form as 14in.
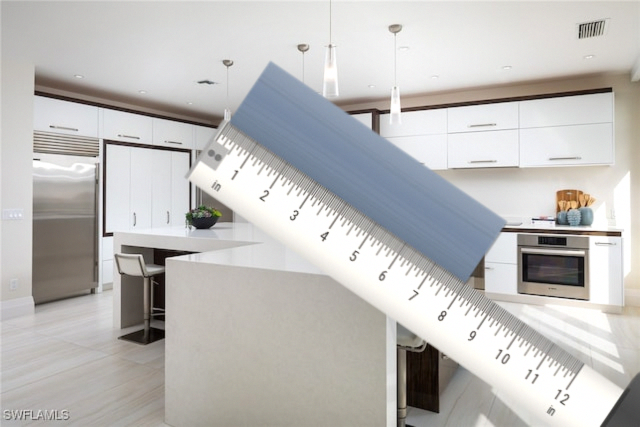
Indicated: 8in
